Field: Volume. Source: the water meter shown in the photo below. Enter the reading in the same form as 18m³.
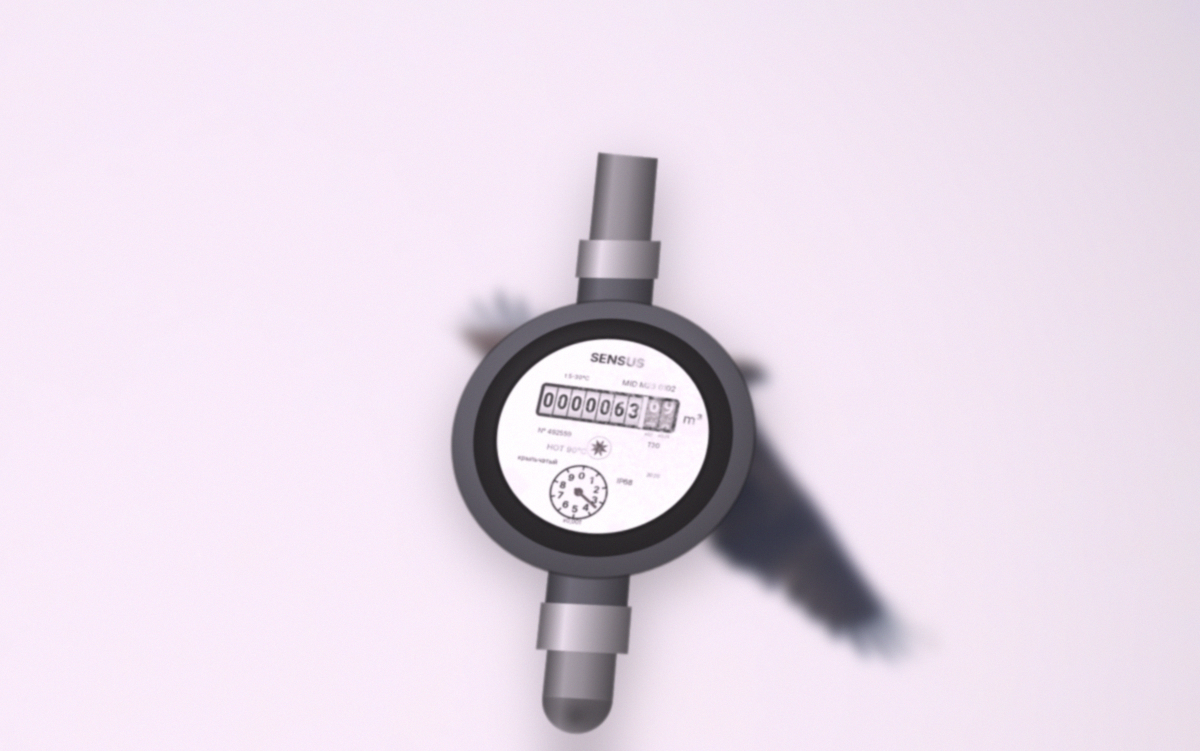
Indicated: 63.693m³
